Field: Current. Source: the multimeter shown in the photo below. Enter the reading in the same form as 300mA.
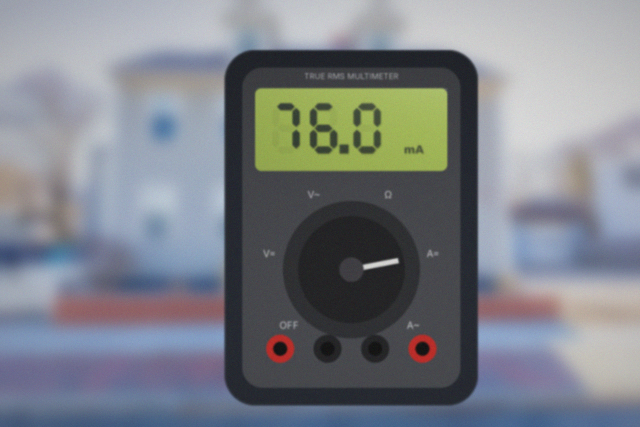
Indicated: 76.0mA
